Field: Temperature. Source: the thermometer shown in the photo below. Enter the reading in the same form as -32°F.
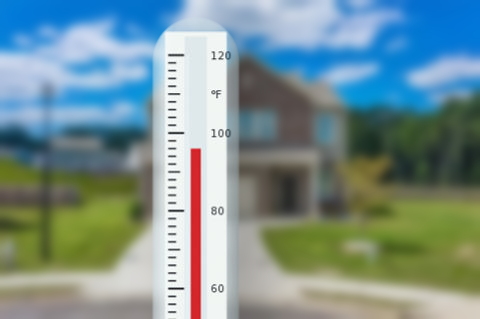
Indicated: 96°F
